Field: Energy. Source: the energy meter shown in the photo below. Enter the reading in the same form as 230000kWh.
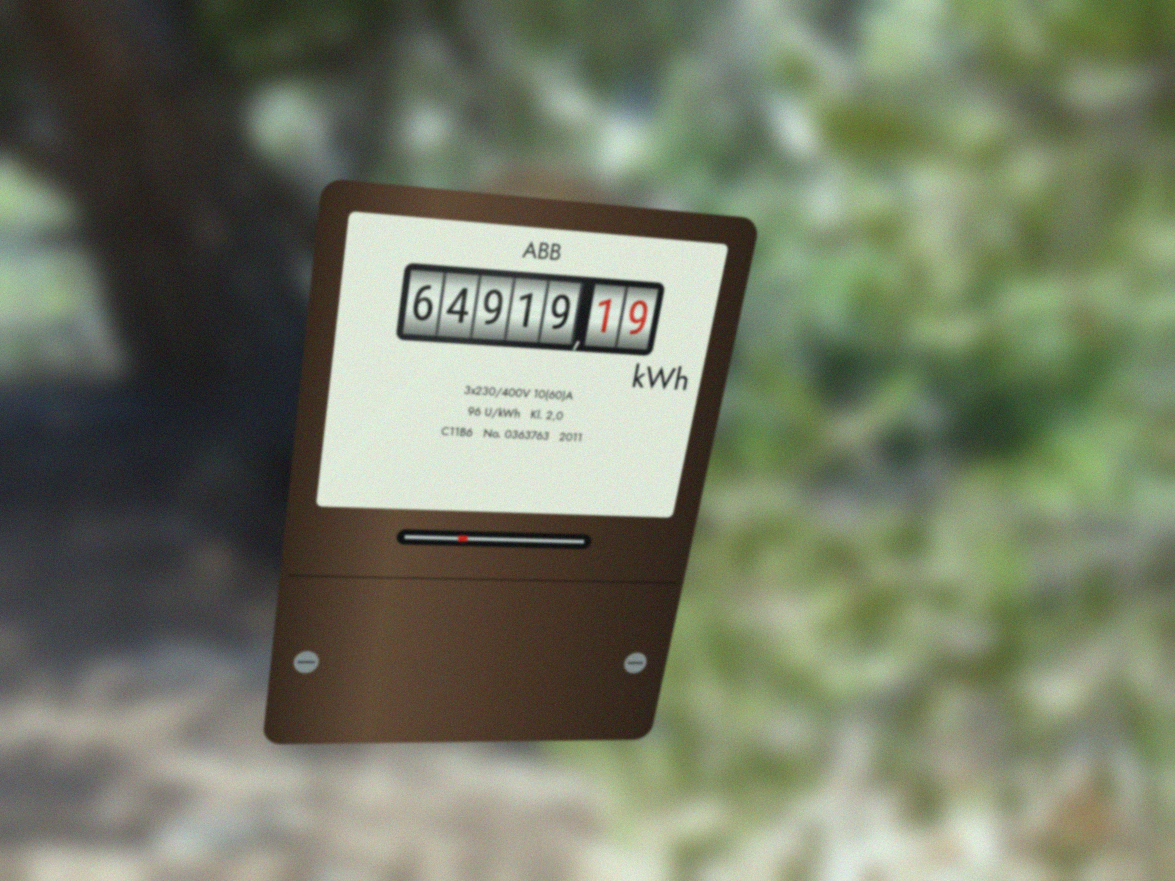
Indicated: 64919.19kWh
